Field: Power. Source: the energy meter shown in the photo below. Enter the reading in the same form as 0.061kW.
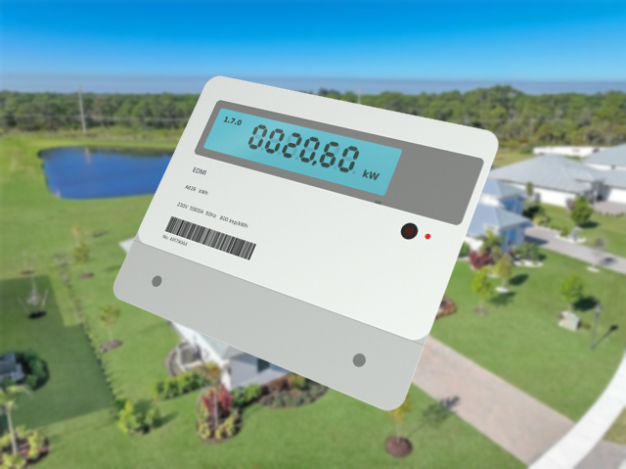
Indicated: 20.60kW
